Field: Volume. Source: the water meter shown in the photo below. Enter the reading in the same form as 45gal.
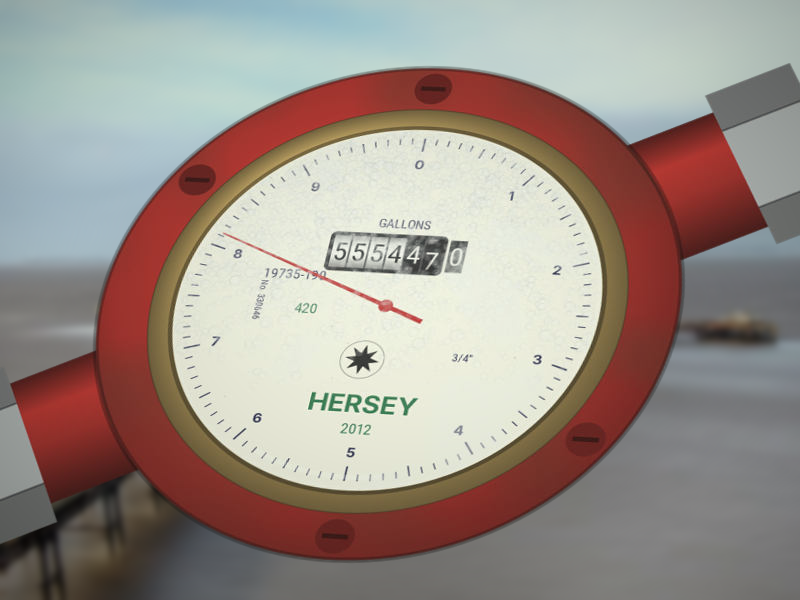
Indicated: 5554468.1gal
